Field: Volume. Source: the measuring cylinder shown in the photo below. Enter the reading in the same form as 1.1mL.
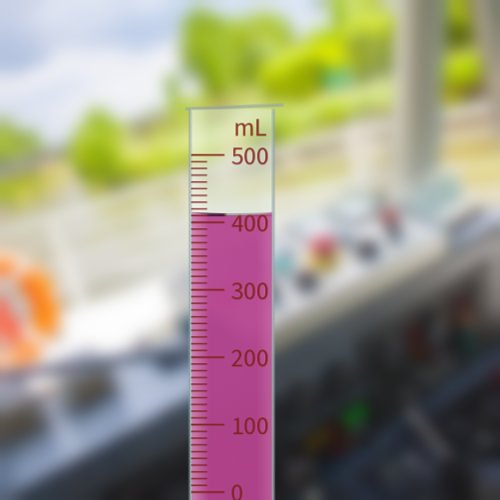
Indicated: 410mL
